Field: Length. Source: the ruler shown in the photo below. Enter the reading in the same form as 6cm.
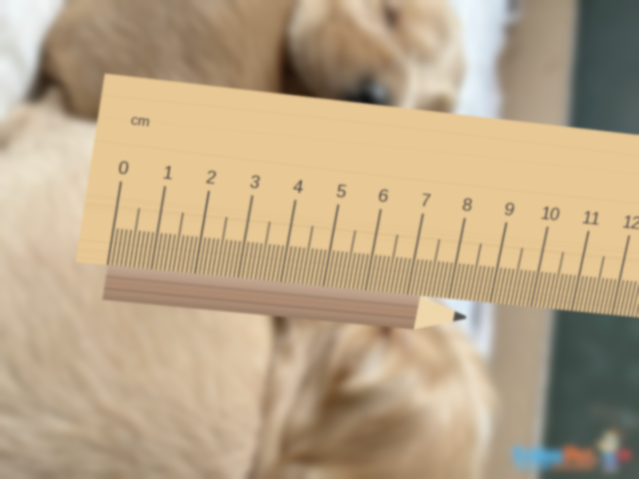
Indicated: 8.5cm
